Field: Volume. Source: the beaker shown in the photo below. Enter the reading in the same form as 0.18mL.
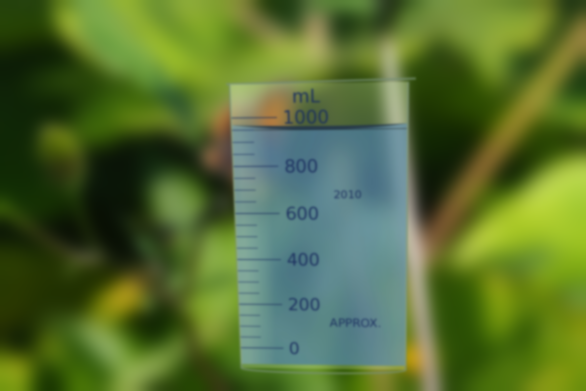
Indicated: 950mL
